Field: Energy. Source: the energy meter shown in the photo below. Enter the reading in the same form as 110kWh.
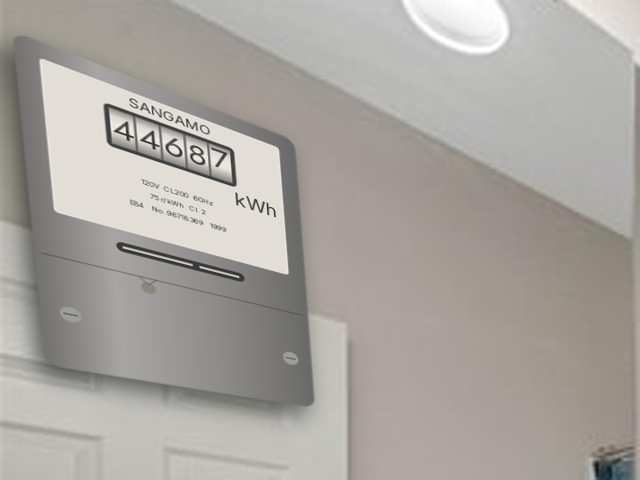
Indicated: 44687kWh
